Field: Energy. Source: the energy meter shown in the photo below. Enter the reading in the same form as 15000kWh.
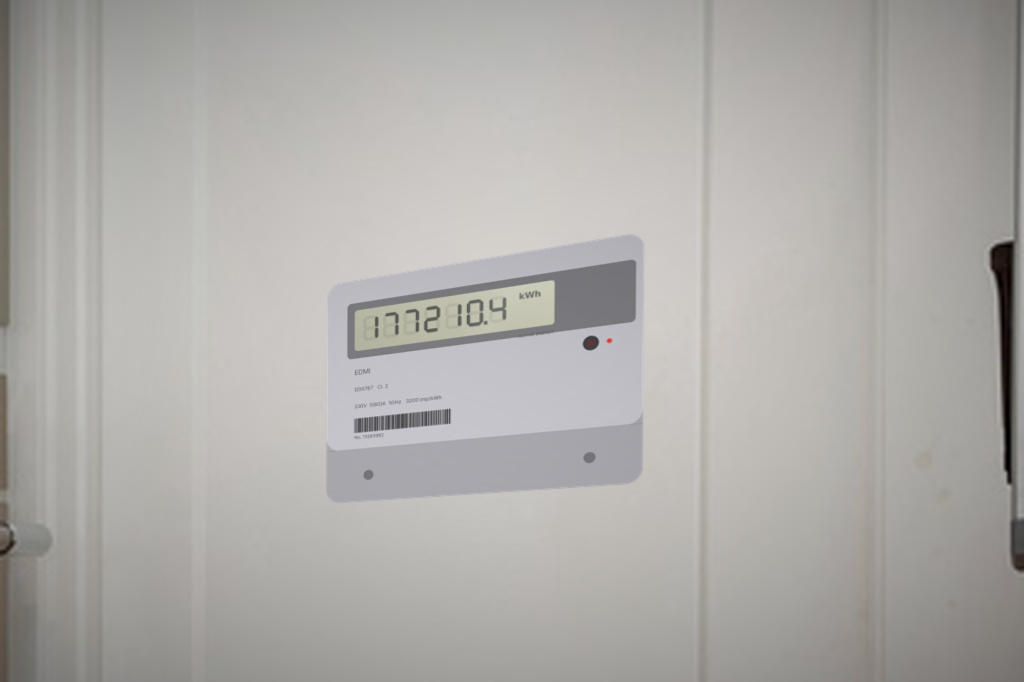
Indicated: 177210.4kWh
